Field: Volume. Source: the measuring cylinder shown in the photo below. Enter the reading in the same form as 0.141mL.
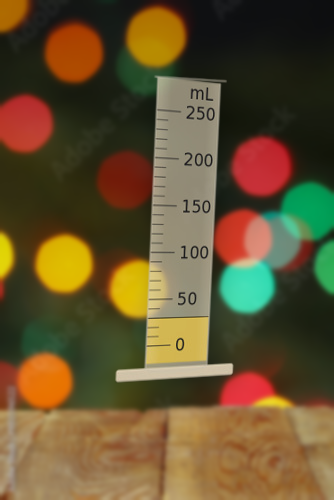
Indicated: 30mL
